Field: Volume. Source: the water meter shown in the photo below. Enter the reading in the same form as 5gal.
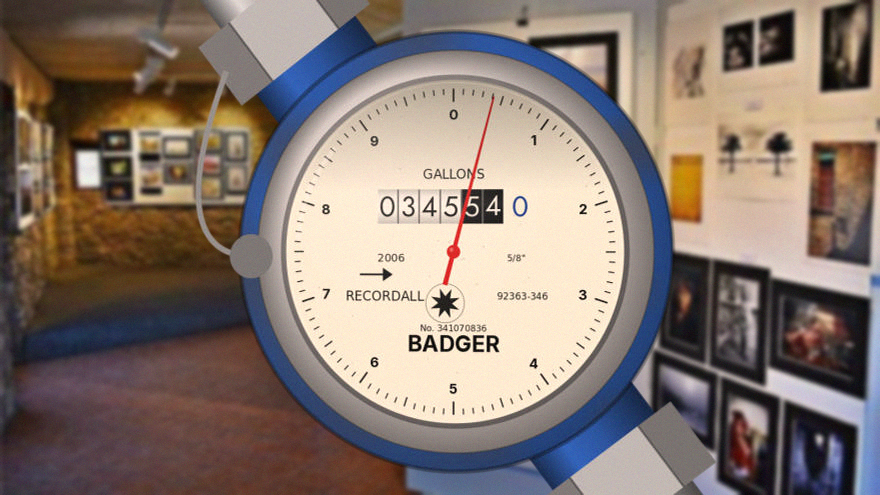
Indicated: 345540.4gal
